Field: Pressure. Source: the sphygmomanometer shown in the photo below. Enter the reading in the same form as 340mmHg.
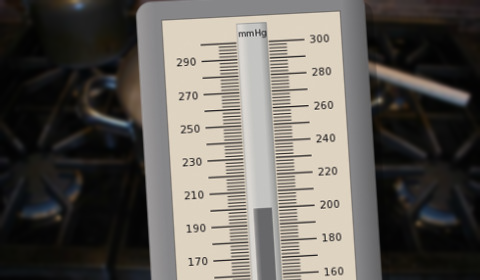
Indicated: 200mmHg
